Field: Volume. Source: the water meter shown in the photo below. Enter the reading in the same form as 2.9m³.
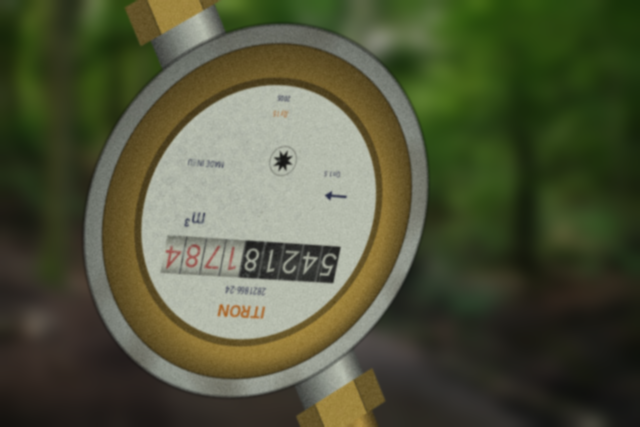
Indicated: 54218.1784m³
